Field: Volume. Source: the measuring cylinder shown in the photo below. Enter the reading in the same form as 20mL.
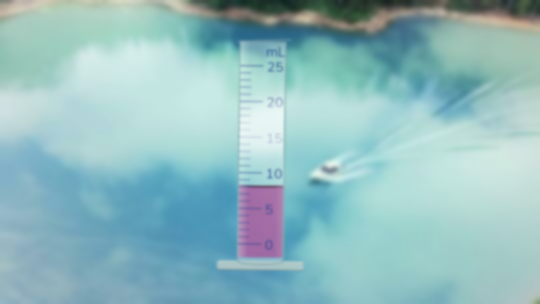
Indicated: 8mL
